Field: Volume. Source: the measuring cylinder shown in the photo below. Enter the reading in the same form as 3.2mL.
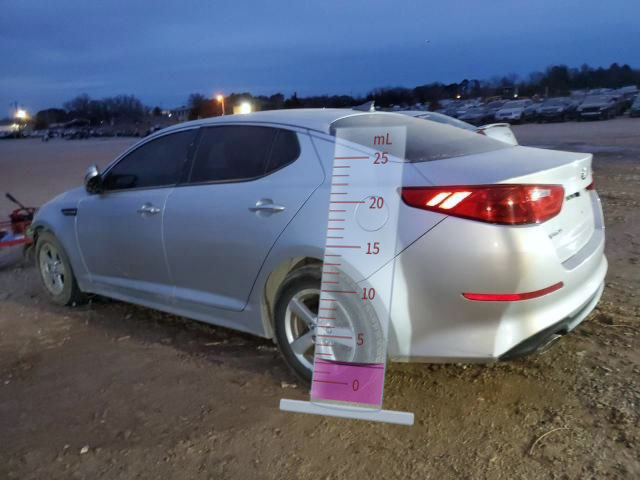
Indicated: 2mL
